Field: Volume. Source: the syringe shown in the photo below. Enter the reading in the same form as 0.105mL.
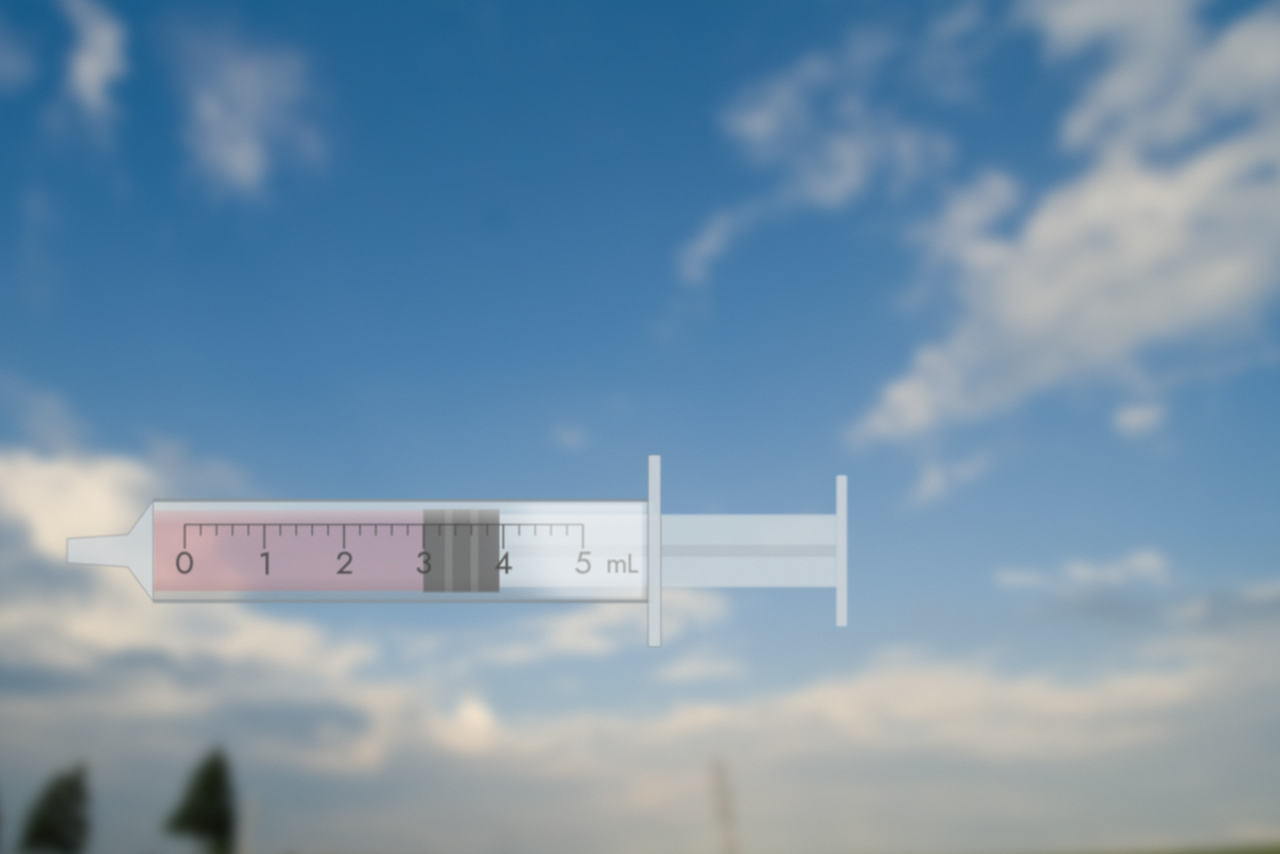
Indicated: 3mL
